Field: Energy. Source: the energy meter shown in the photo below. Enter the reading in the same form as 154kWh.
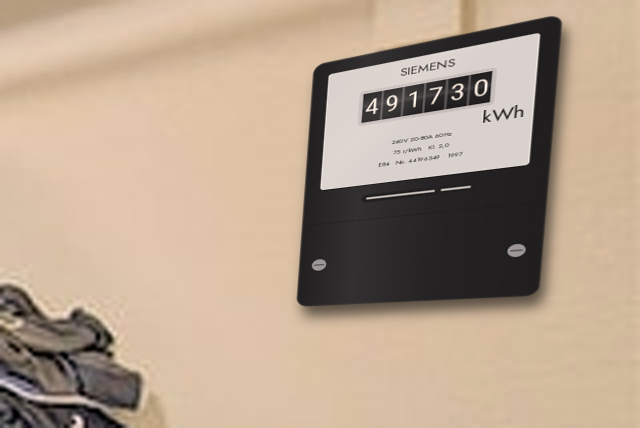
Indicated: 491730kWh
